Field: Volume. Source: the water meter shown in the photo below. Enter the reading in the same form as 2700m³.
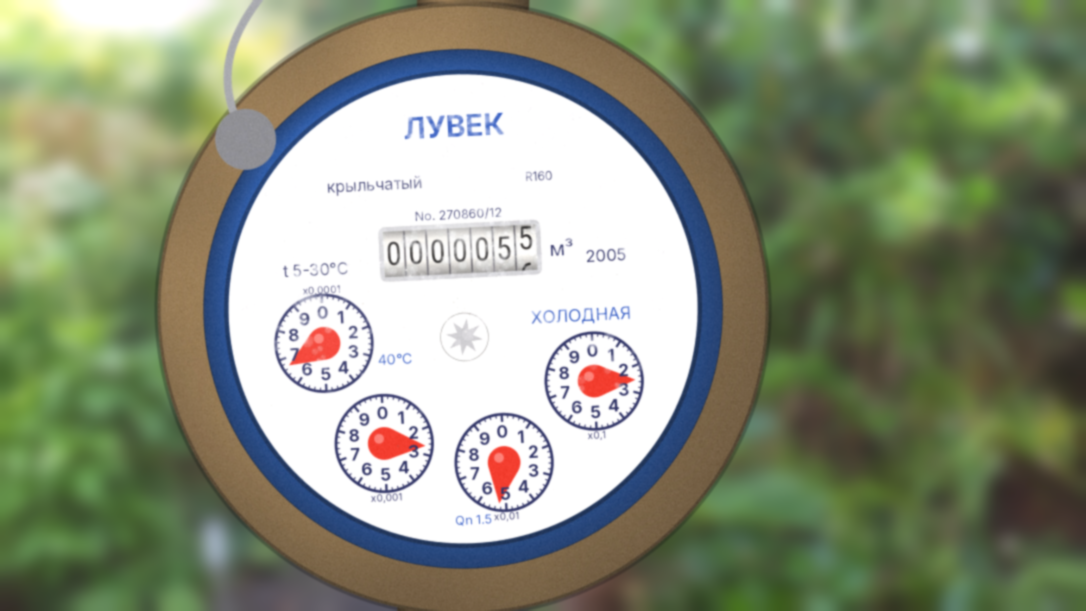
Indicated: 55.2526m³
